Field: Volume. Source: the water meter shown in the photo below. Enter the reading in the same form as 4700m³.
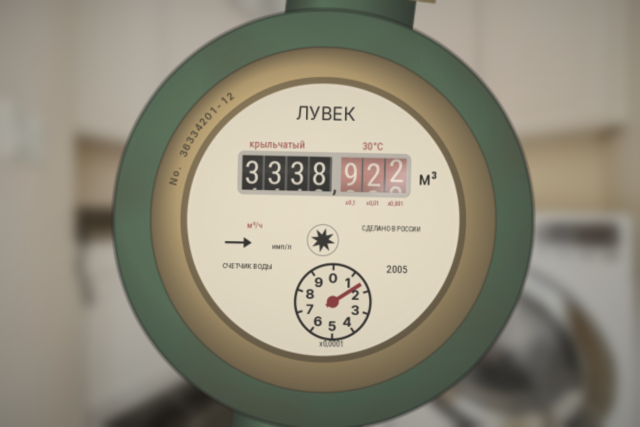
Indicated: 3338.9221m³
